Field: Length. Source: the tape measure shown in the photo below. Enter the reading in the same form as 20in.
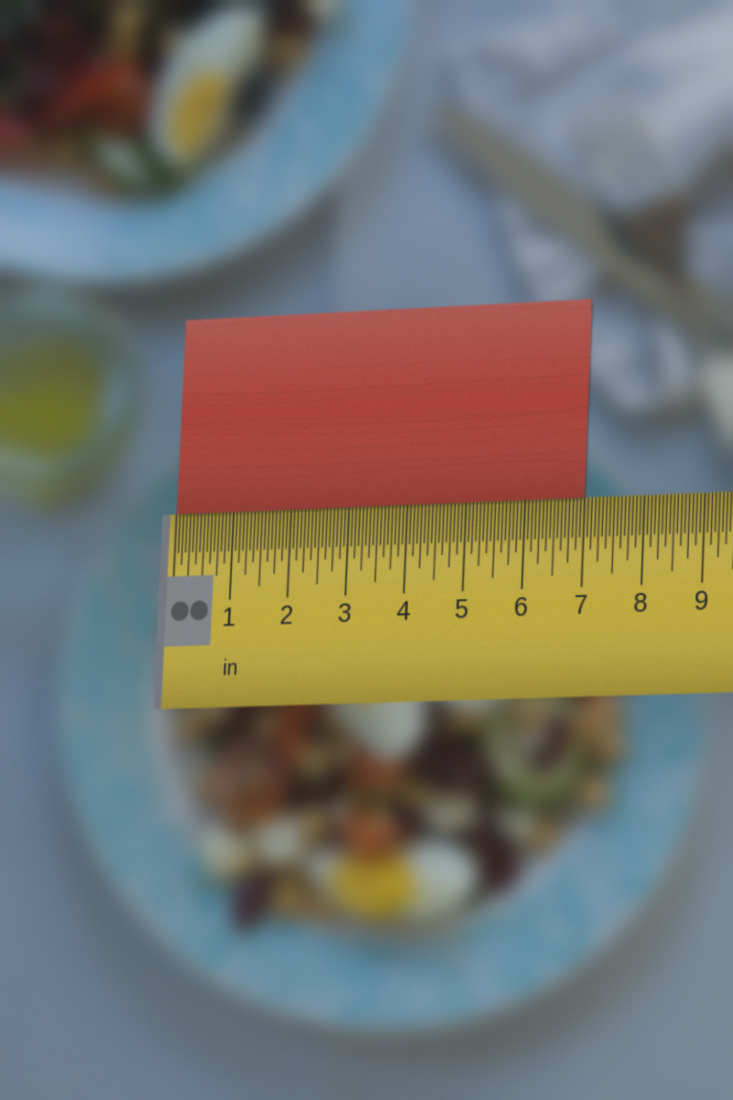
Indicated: 7in
